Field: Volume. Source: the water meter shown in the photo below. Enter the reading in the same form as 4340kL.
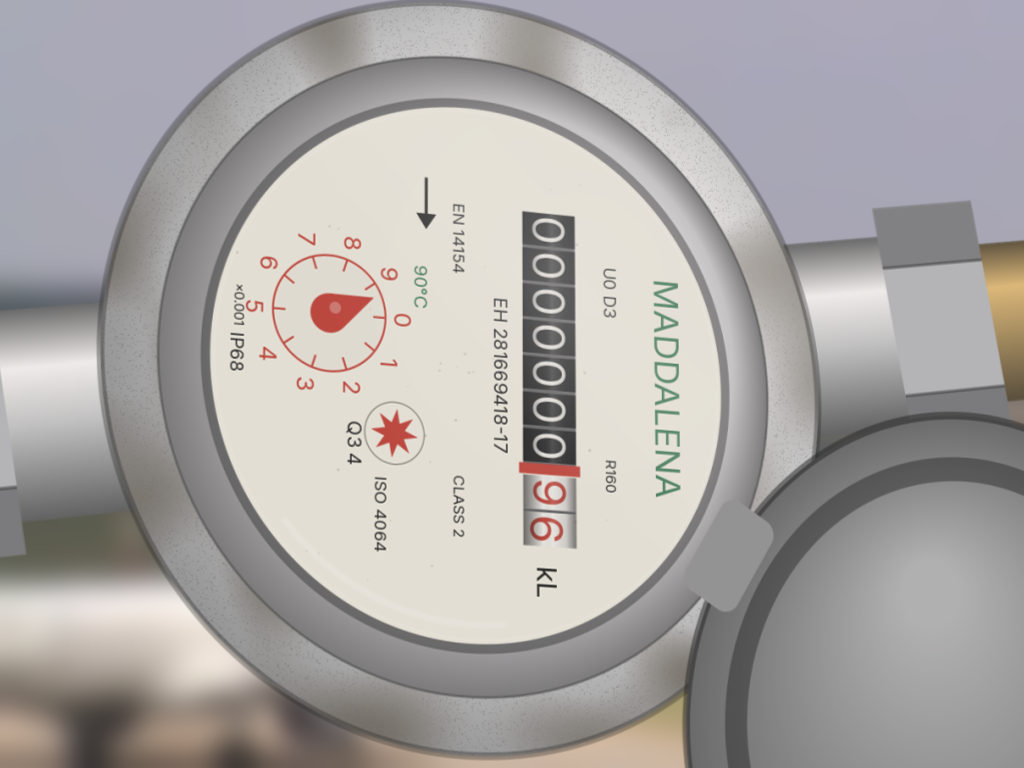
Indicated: 0.959kL
